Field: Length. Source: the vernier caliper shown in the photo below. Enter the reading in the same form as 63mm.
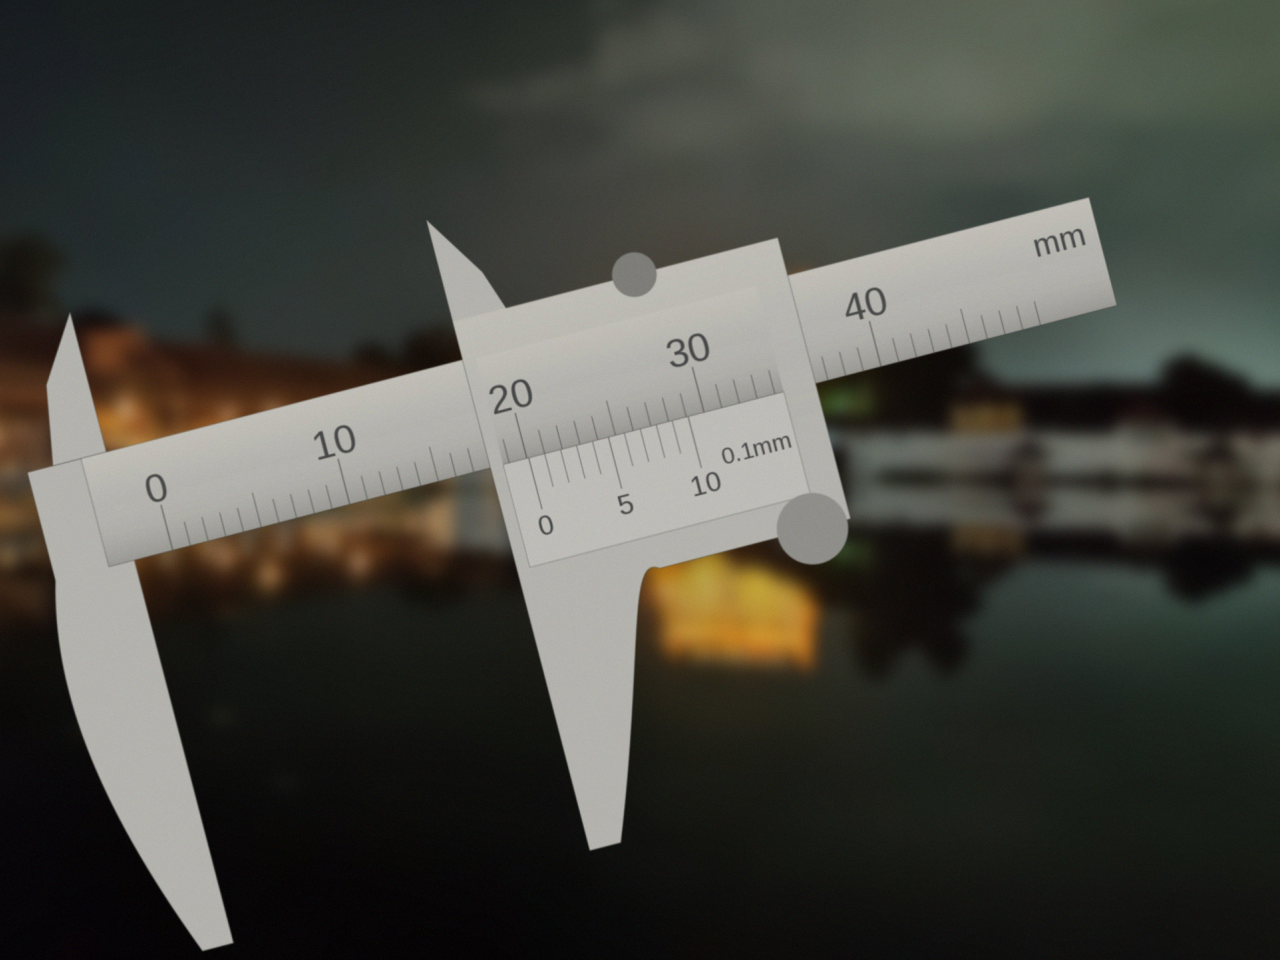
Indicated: 20.1mm
